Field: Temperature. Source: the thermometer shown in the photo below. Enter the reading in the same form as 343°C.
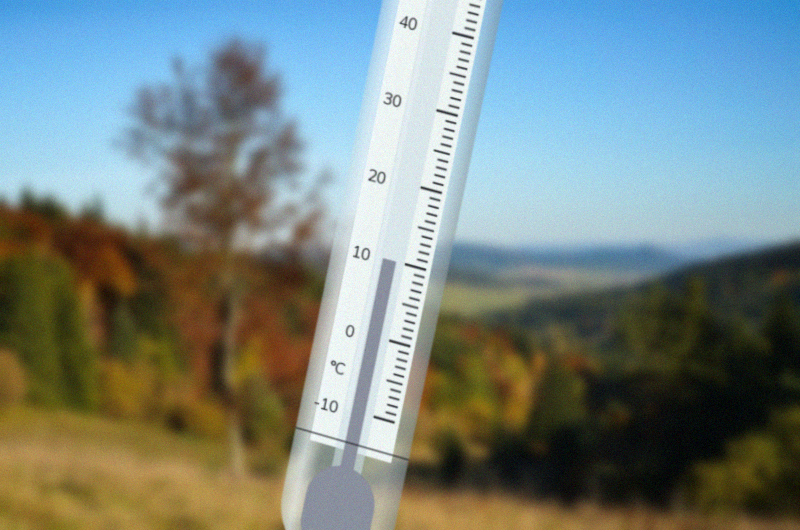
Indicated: 10°C
